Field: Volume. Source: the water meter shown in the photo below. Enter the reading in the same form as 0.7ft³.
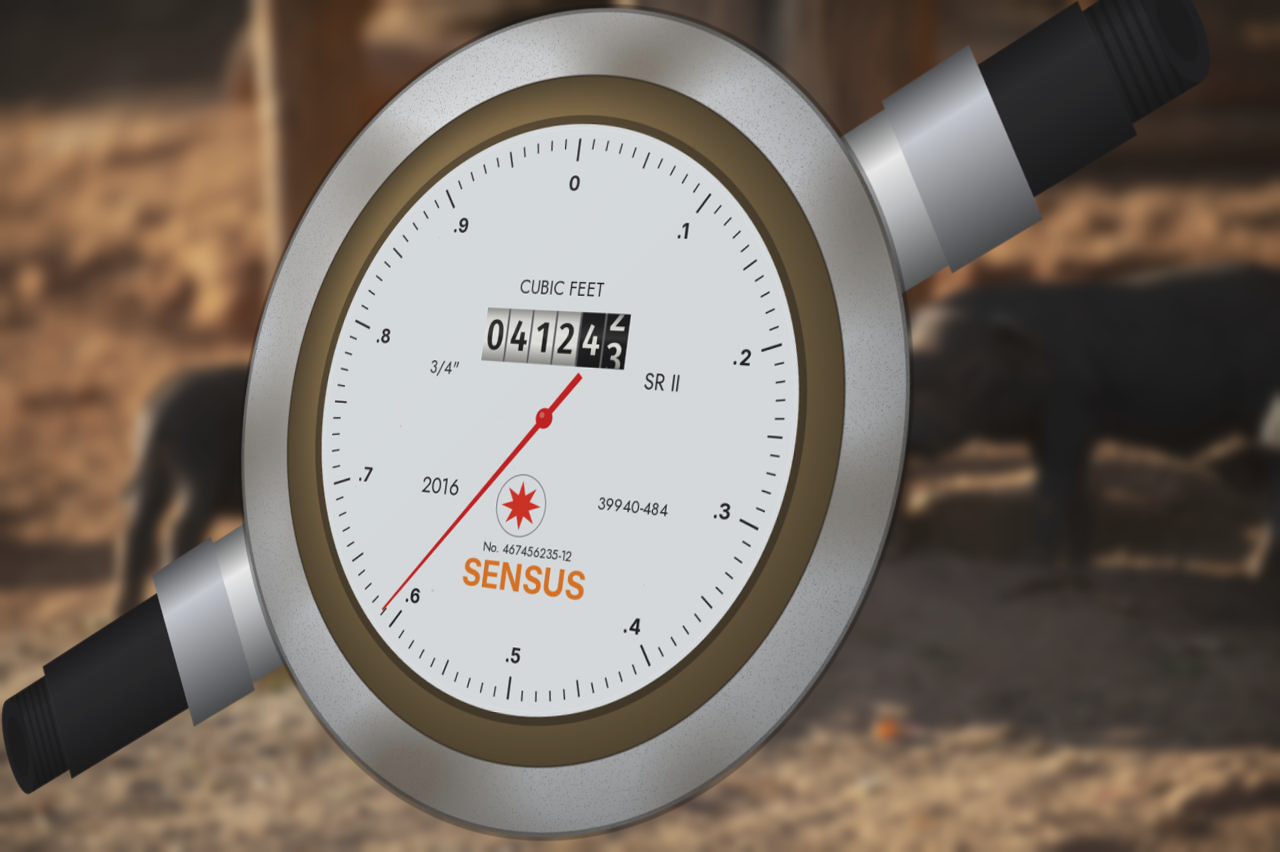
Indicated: 41242.61ft³
